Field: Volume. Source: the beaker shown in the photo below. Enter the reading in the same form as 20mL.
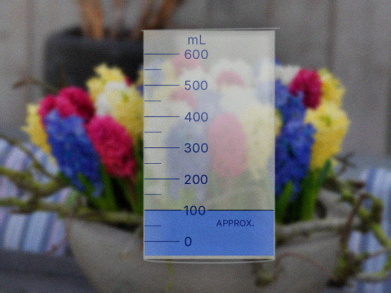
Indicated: 100mL
